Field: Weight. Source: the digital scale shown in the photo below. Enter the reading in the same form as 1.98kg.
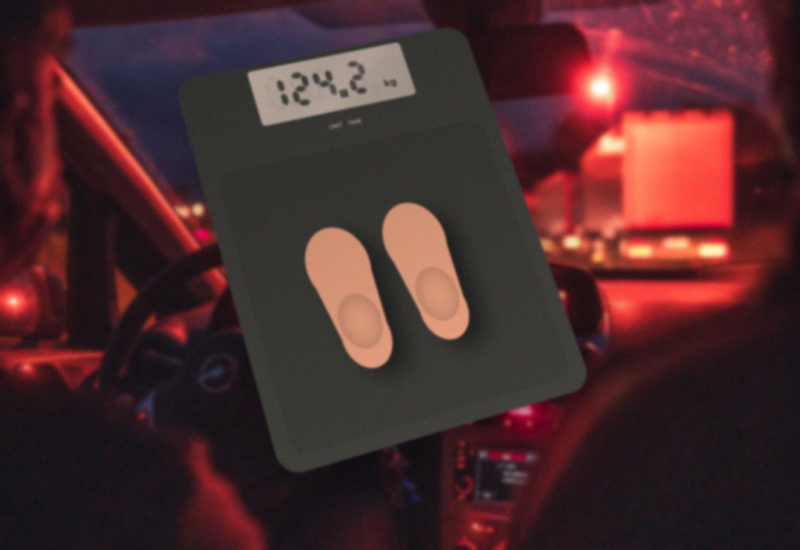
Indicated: 124.2kg
